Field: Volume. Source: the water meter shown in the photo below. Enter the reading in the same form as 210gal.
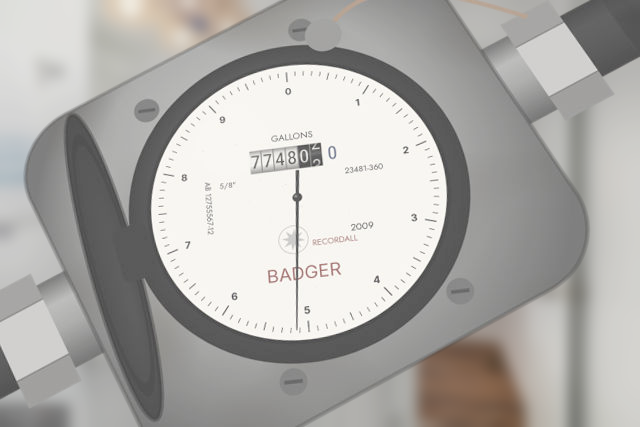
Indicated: 7748025.1gal
